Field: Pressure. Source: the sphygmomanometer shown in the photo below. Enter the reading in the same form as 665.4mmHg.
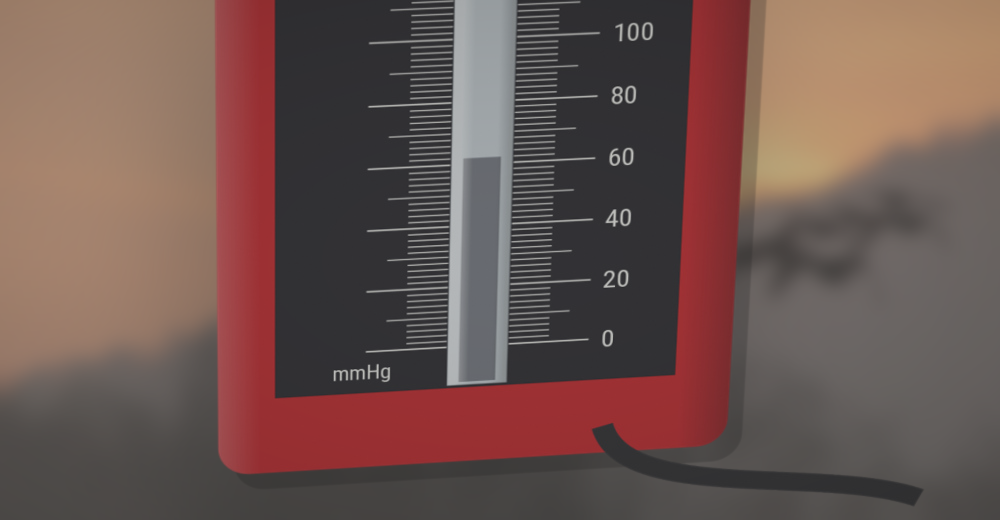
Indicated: 62mmHg
